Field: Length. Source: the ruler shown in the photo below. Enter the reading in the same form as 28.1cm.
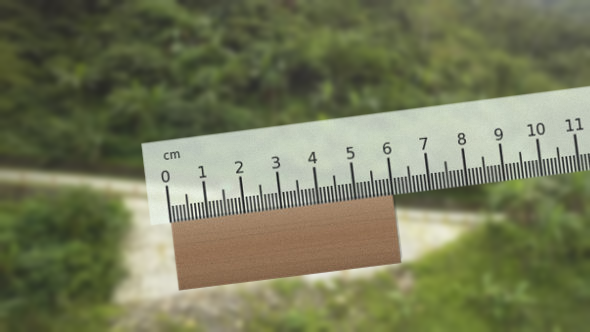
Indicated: 6cm
